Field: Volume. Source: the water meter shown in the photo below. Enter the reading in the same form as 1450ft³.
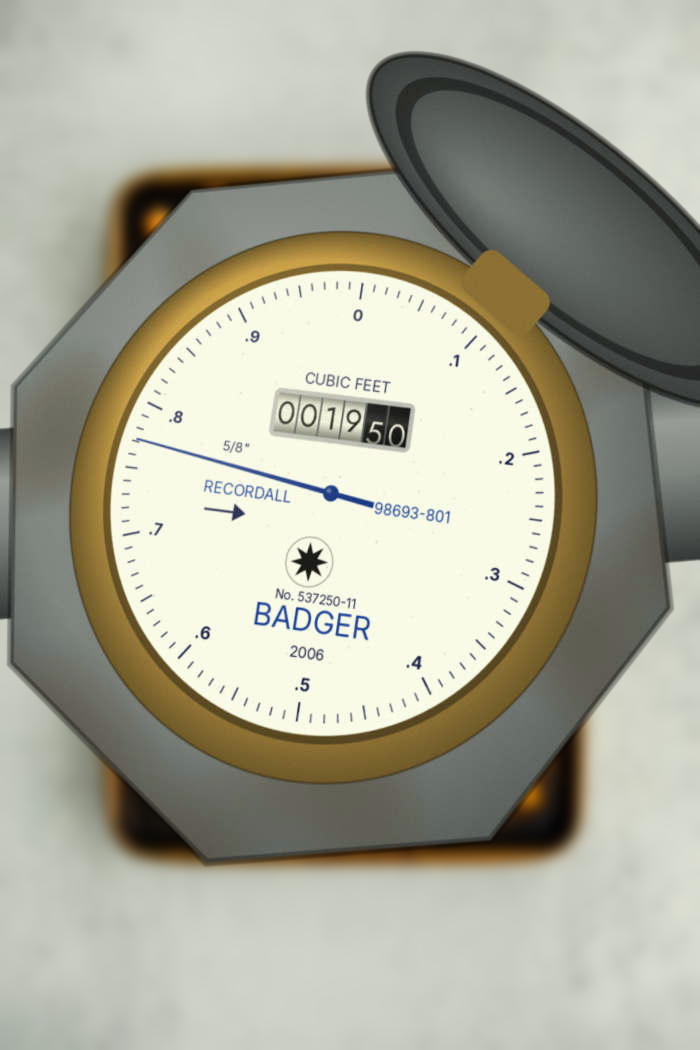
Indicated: 1949.77ft³
